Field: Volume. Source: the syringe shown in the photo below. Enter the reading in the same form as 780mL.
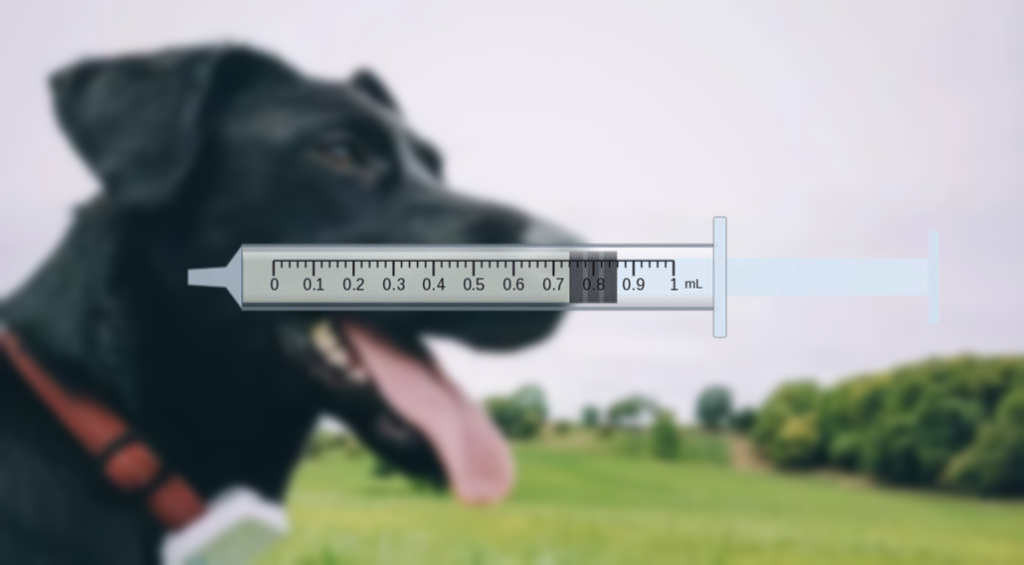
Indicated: 0.74mL
